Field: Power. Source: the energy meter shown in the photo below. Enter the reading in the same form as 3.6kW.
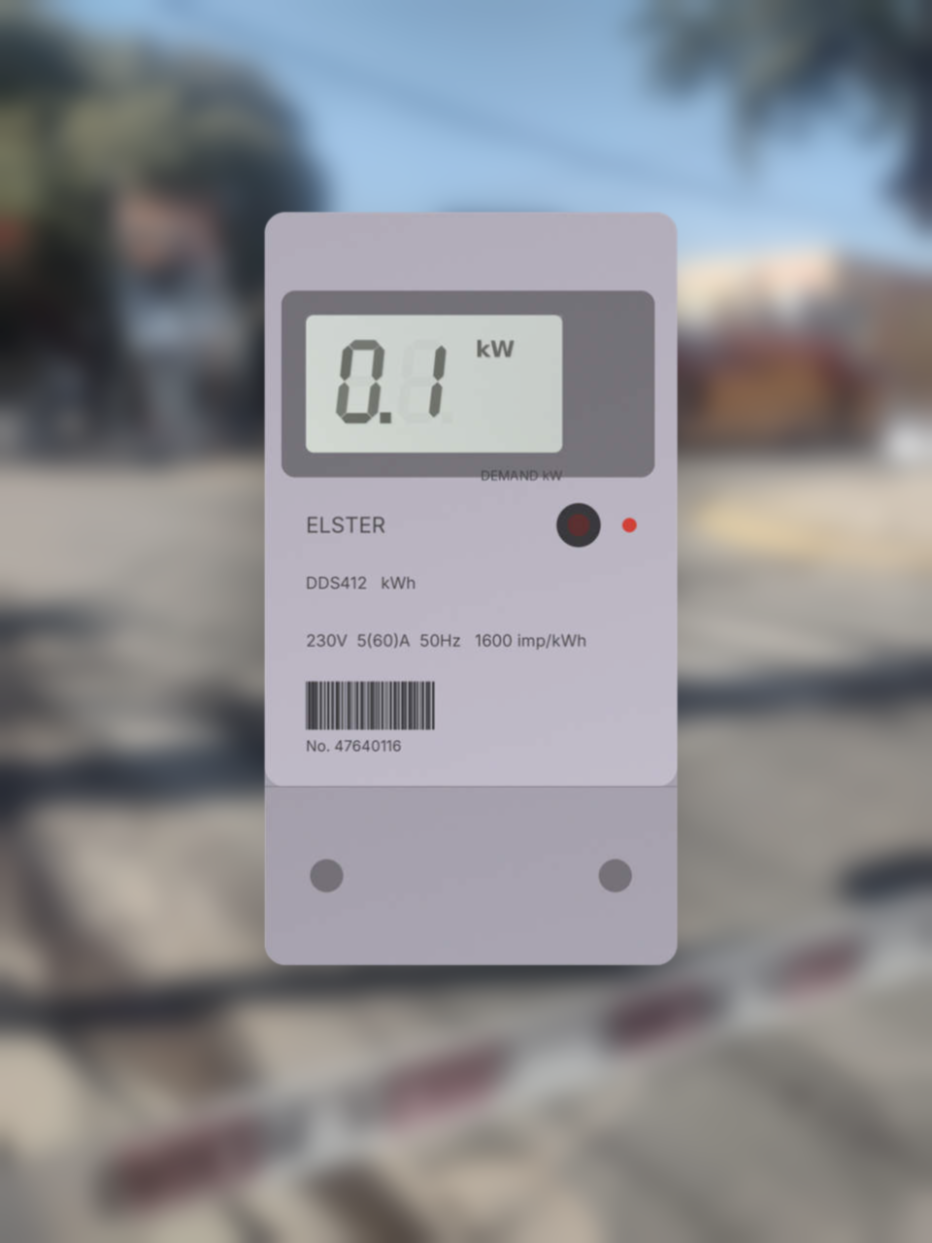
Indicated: 0.1kW
